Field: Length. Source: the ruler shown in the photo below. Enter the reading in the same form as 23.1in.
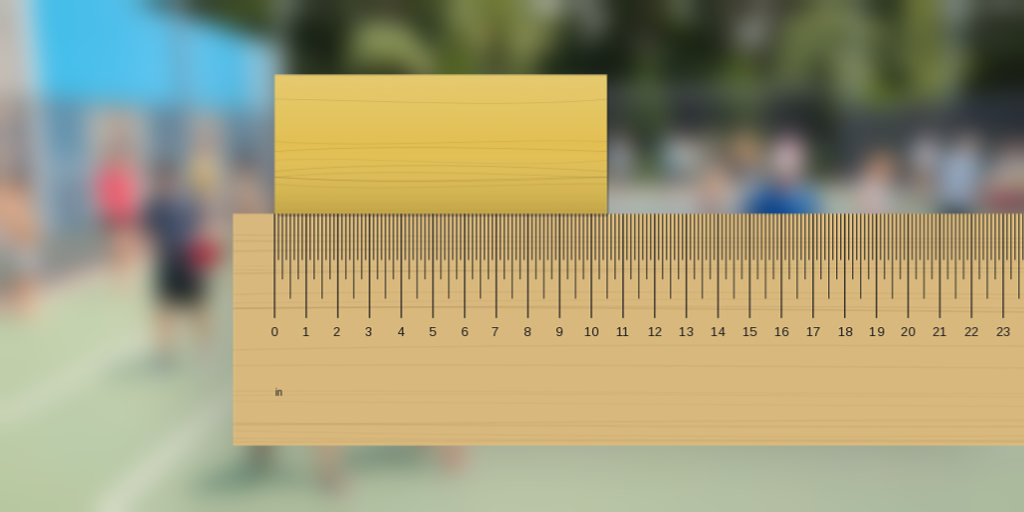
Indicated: 10.5in
